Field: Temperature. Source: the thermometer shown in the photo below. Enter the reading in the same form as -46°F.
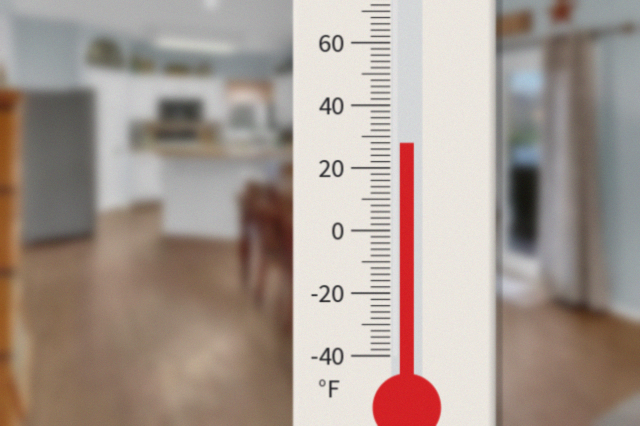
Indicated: 28°F
